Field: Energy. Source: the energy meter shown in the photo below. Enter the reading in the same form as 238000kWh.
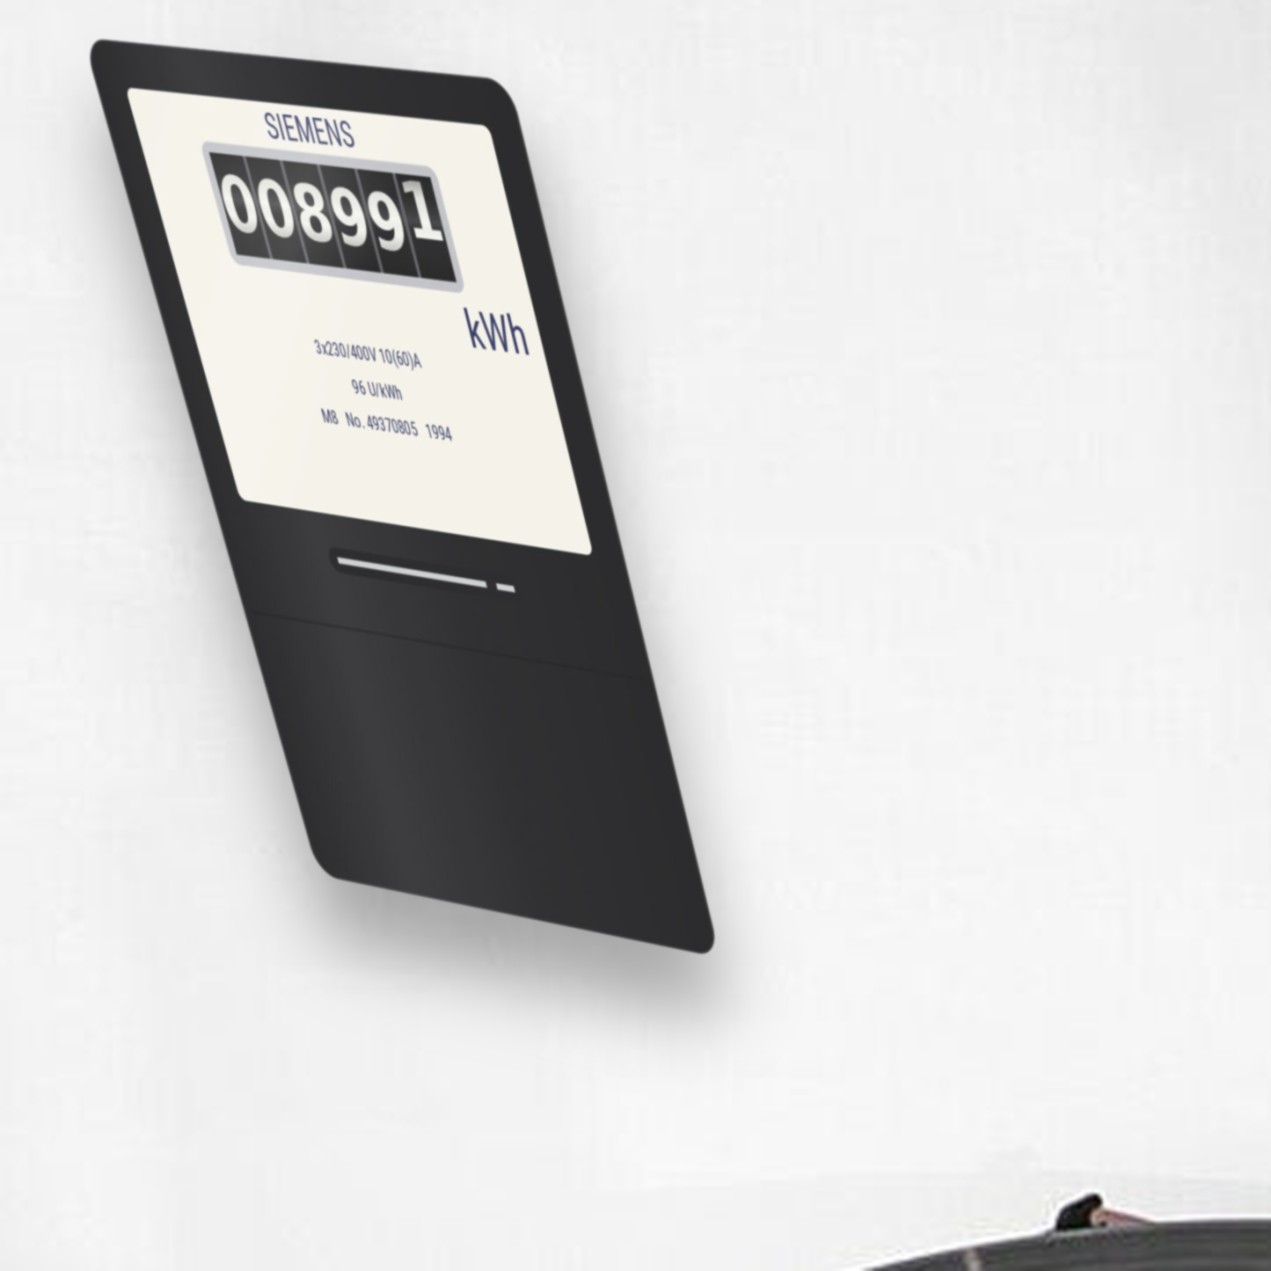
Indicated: 8991kWh
